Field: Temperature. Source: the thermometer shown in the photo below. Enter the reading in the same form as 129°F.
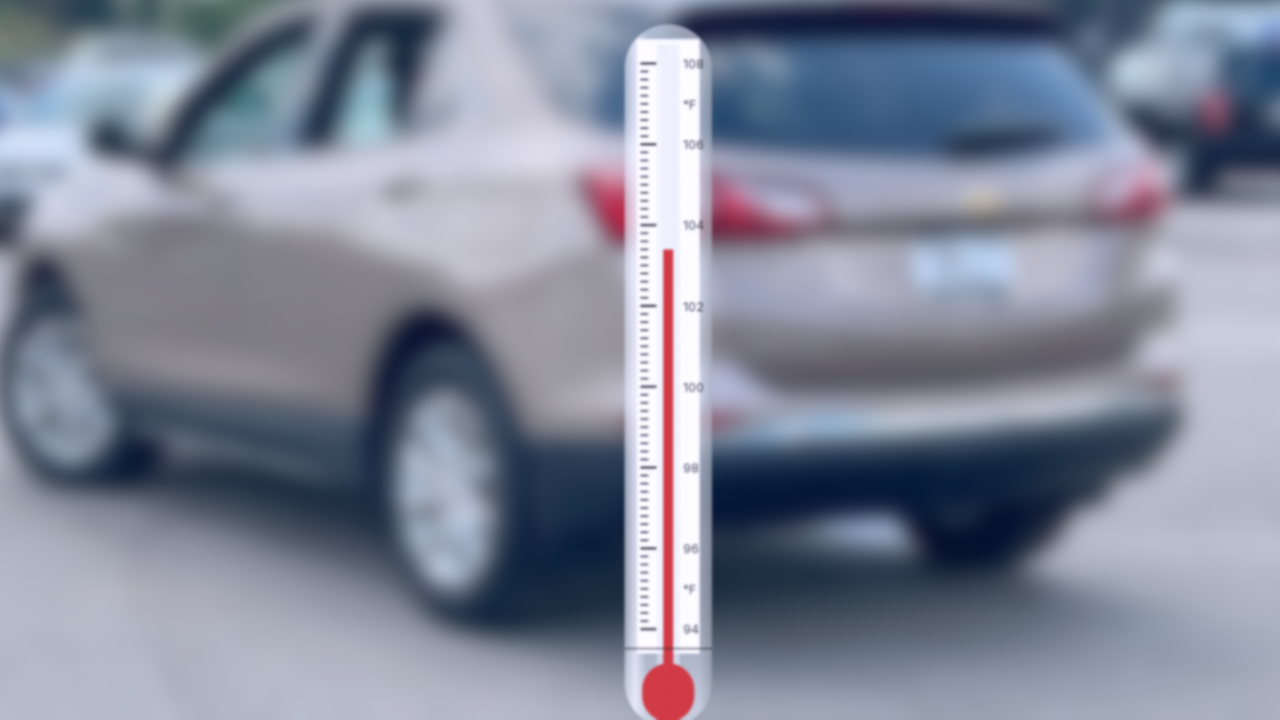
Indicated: 103.4°F
